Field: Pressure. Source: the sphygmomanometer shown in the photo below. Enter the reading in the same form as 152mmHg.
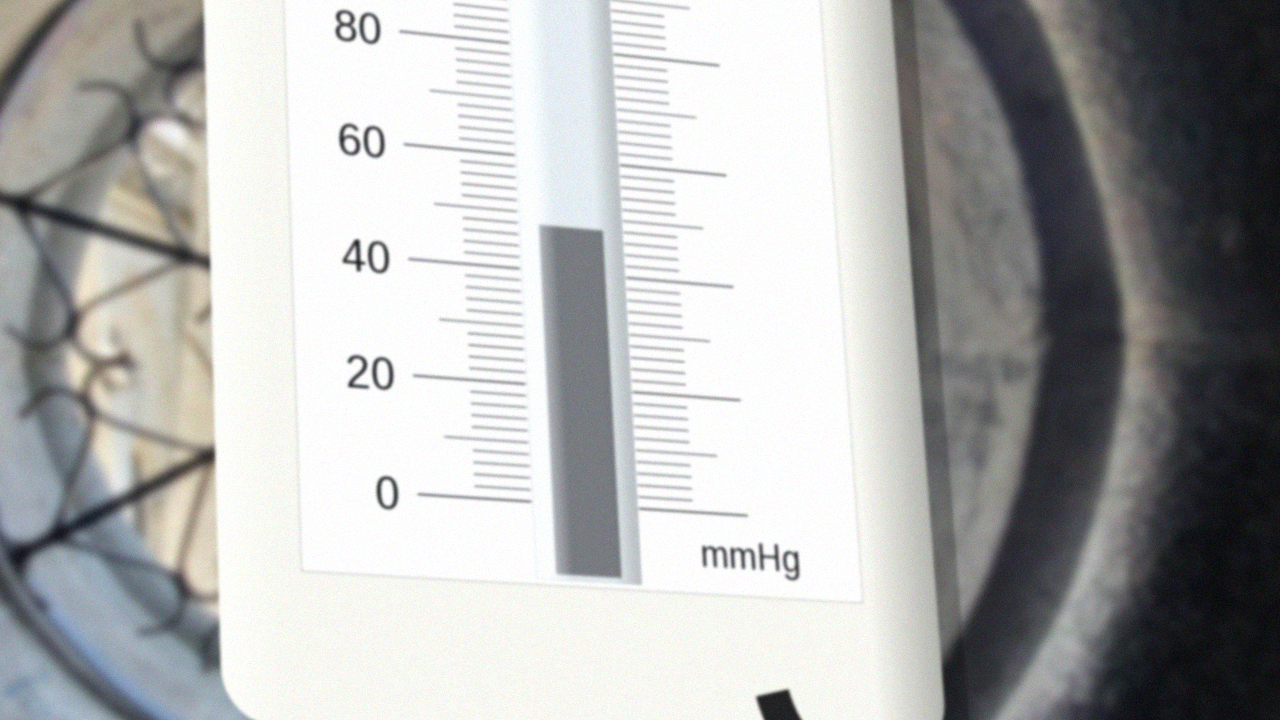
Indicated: 48mmHg
